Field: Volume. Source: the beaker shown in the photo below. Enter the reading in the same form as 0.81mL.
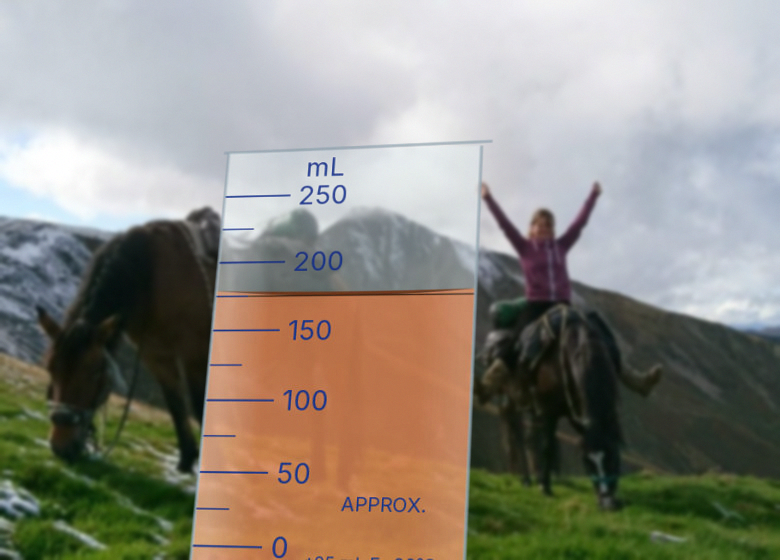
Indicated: 175mL
